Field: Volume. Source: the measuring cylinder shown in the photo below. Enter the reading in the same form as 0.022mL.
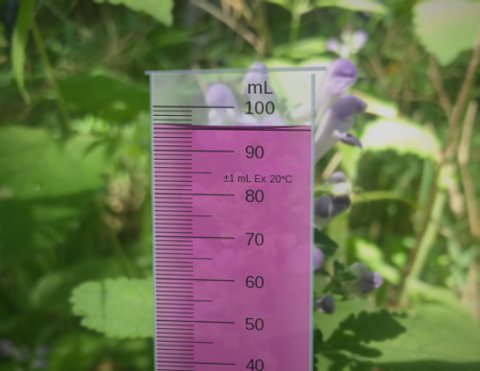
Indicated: 95mL
